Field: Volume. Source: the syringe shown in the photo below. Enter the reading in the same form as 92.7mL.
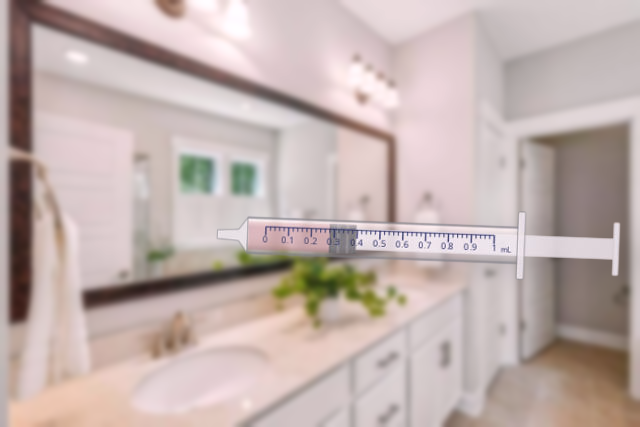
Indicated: 0.28mL
